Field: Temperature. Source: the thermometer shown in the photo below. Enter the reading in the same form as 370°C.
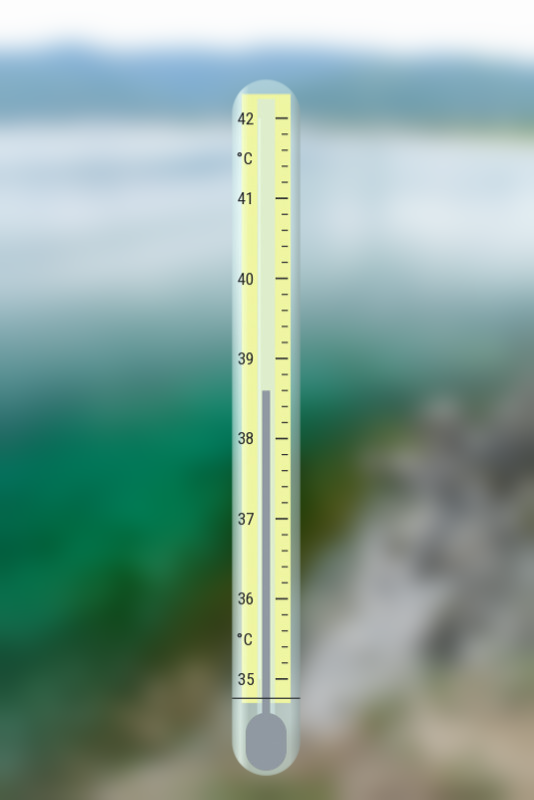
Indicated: 38.6°C
